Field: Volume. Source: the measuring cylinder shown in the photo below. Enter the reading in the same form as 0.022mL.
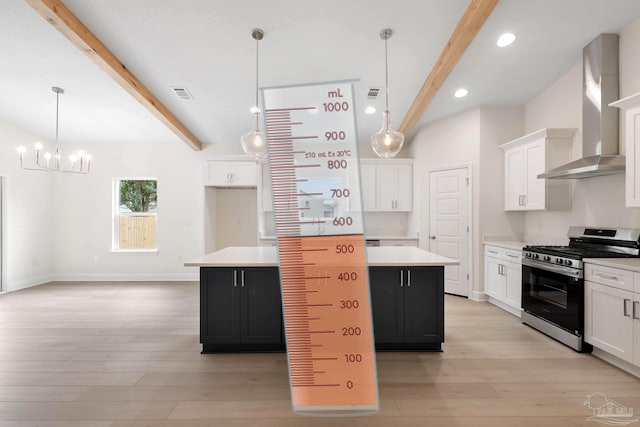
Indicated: 550mL
